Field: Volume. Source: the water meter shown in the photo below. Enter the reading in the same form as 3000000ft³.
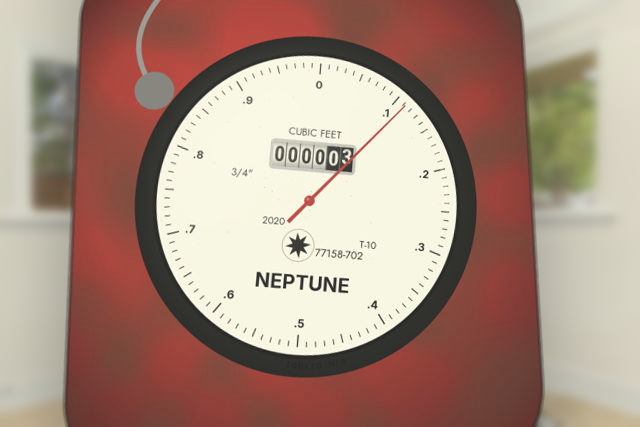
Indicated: 3.11ft³
